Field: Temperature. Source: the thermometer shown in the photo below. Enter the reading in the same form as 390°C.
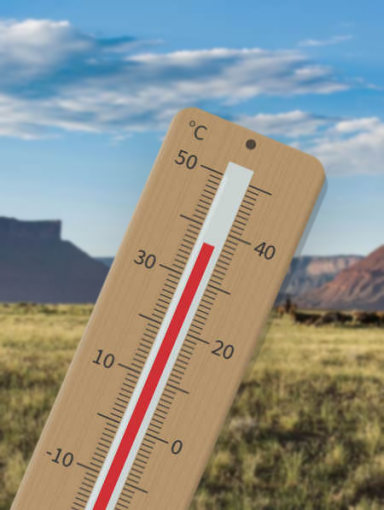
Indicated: 37°C
